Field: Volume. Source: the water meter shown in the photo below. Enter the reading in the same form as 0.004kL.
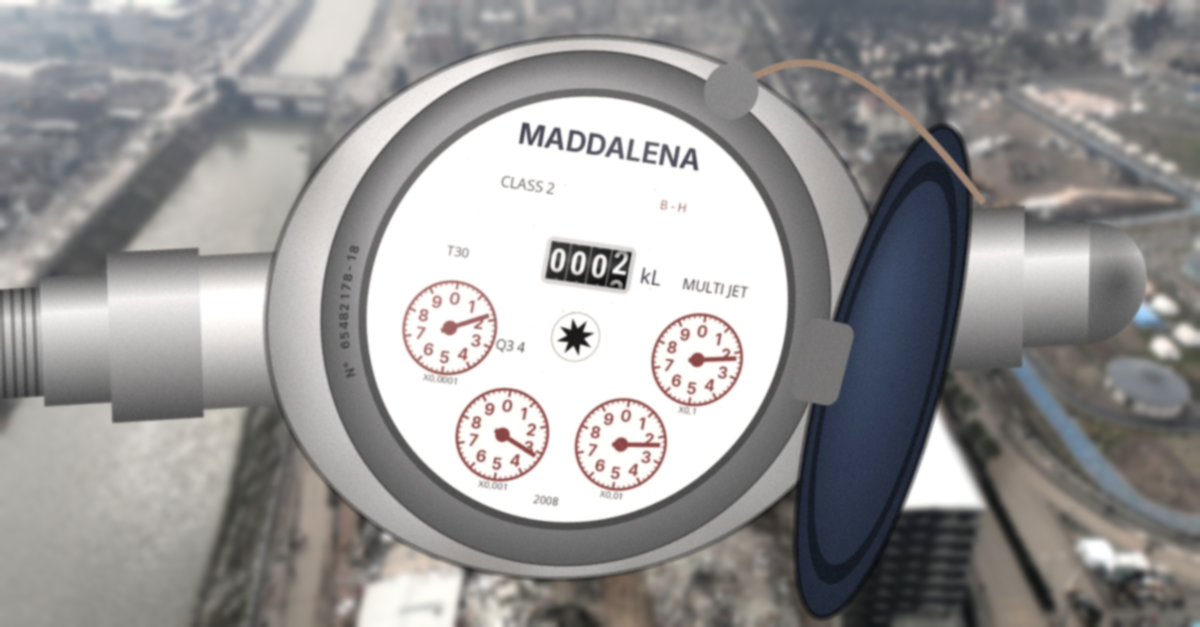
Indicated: 2.2231kL
